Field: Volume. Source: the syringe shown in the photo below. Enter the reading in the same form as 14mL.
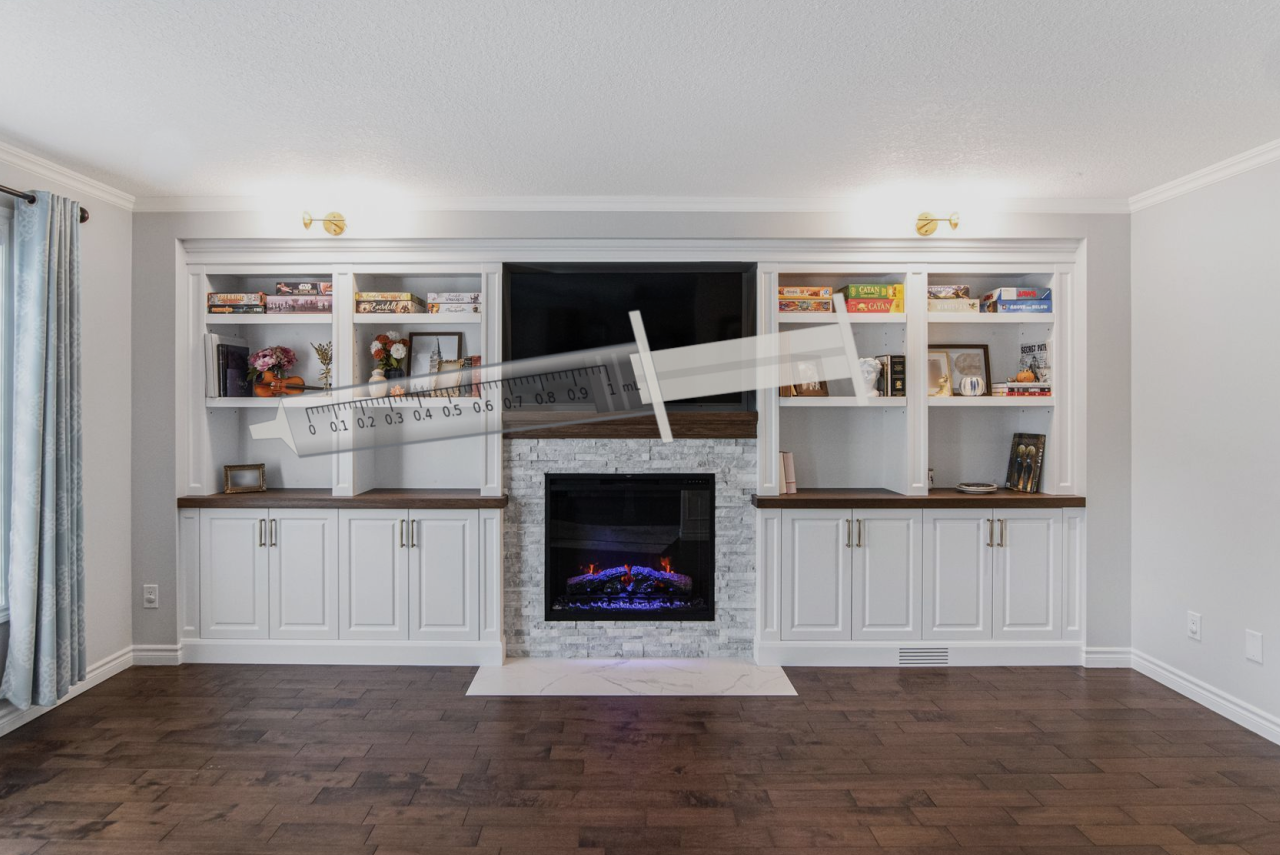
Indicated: 0.94mL
